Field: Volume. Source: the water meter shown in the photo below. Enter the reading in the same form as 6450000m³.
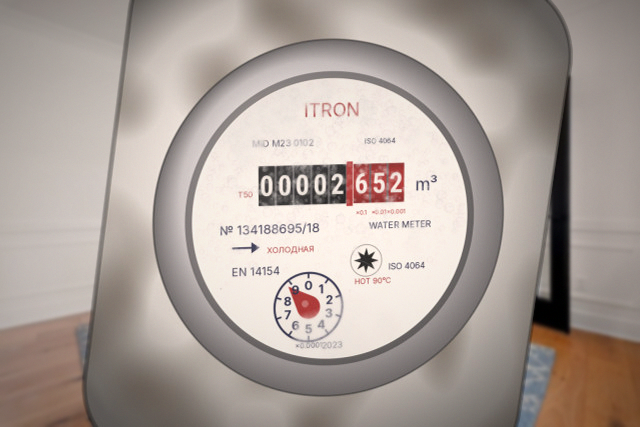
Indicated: 2.6528m³
